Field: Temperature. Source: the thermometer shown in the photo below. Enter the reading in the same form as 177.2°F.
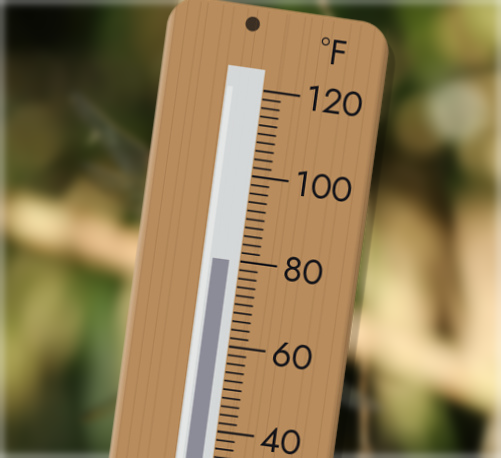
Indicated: 80°F
